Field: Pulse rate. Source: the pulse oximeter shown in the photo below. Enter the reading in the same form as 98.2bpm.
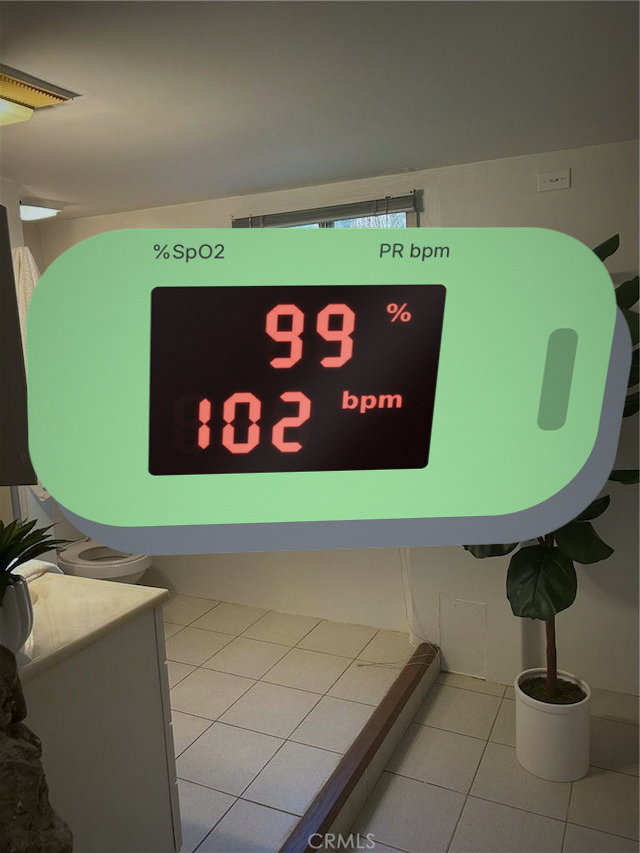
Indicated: 102bpm
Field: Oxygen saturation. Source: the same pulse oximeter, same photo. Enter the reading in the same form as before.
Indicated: 99%
